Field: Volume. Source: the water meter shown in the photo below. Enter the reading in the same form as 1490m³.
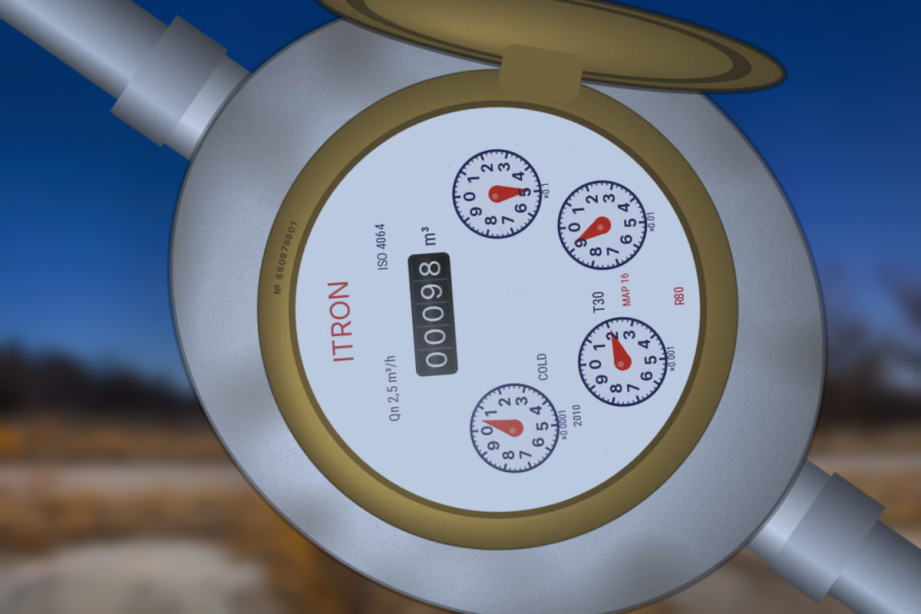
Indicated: 98.4920m³
